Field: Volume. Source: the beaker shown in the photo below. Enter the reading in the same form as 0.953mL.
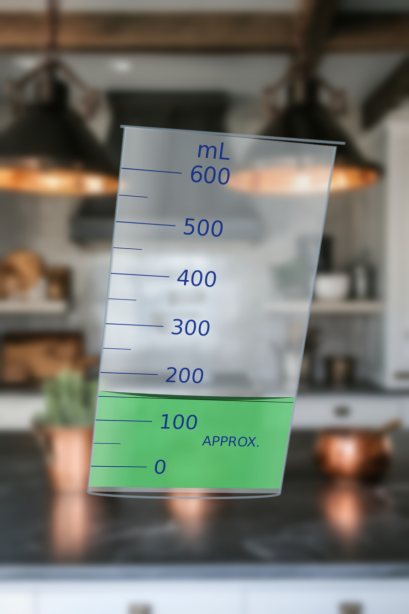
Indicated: 150mL
